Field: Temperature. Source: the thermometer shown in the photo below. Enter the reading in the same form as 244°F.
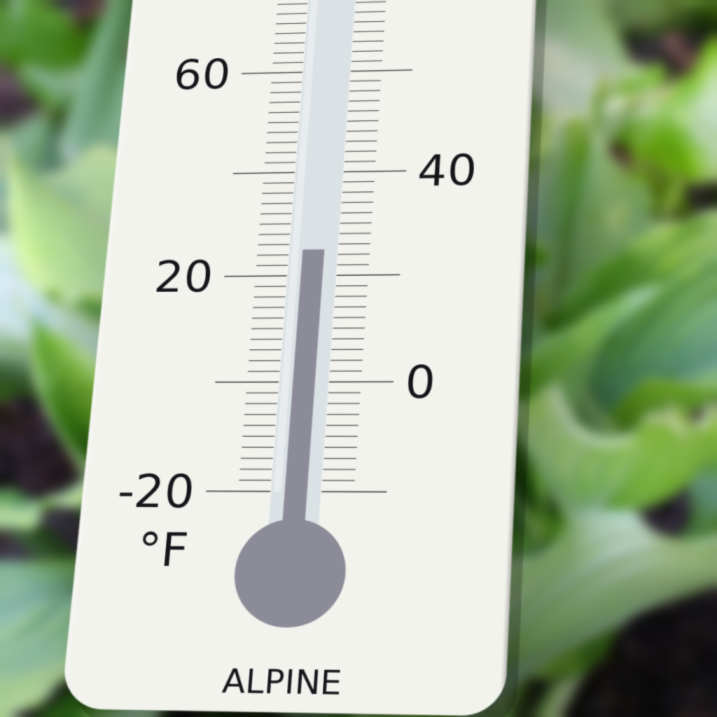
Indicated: 25°F
